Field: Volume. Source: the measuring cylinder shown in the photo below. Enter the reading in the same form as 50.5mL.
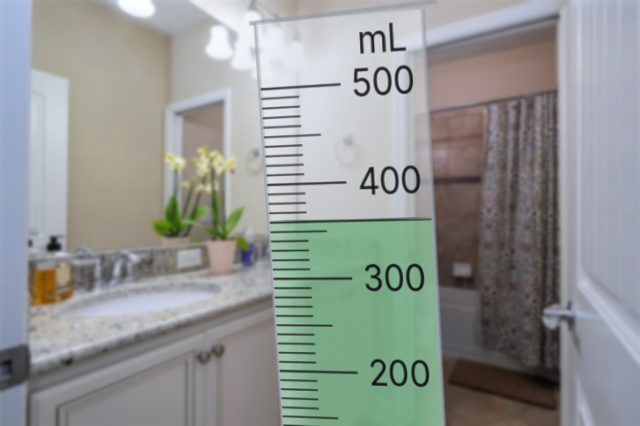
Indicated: 360mL
